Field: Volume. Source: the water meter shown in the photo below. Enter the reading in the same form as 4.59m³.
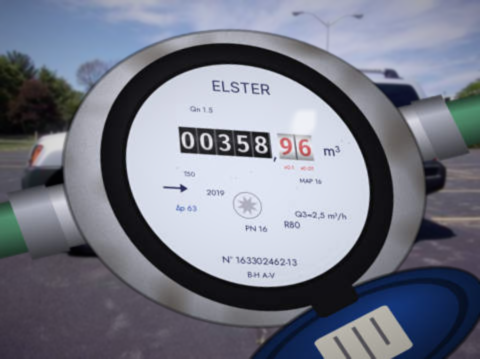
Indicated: 358.96m³
